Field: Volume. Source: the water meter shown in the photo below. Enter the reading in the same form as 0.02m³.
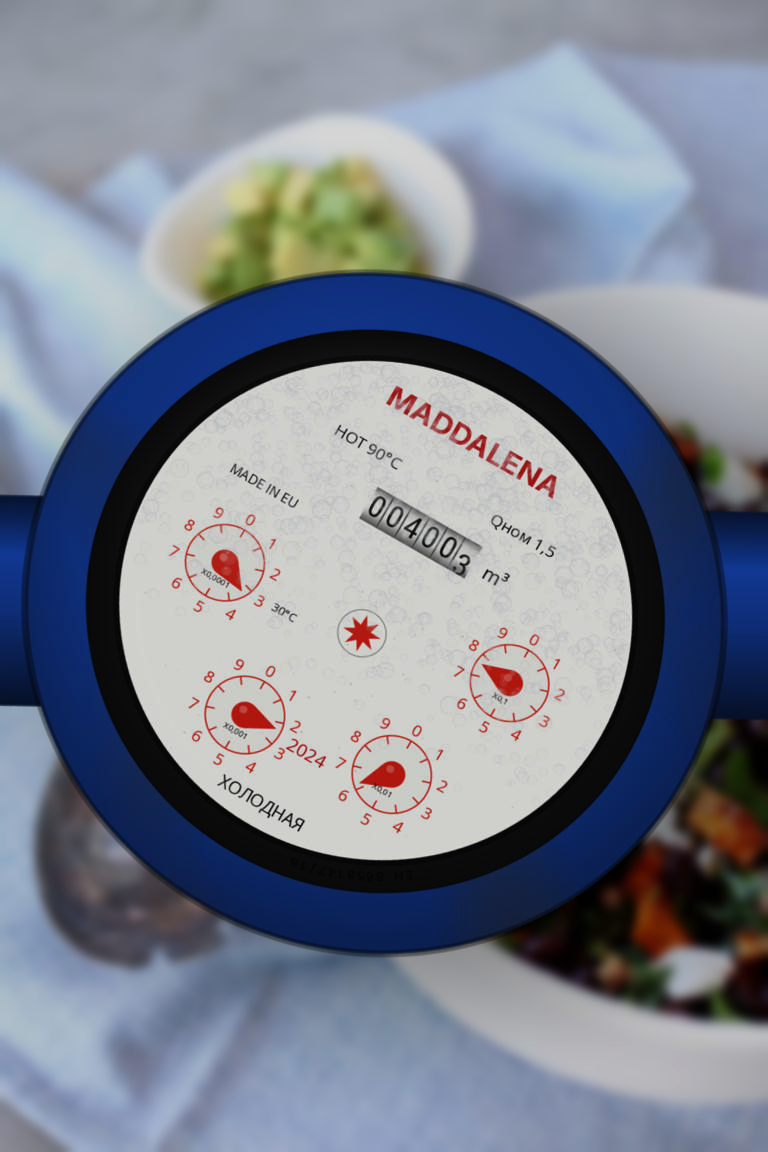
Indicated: 4002.7623m³
